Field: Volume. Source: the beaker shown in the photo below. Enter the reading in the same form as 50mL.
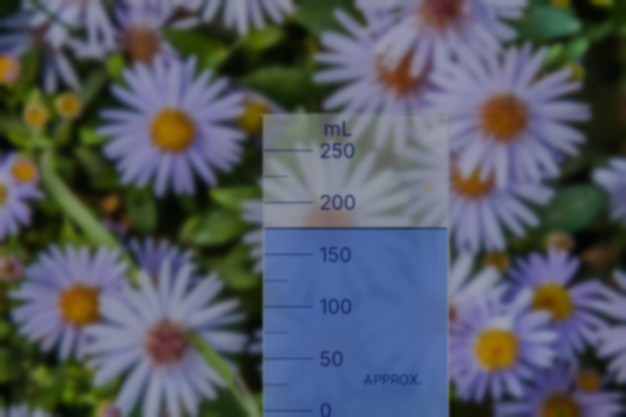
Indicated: 175mL
